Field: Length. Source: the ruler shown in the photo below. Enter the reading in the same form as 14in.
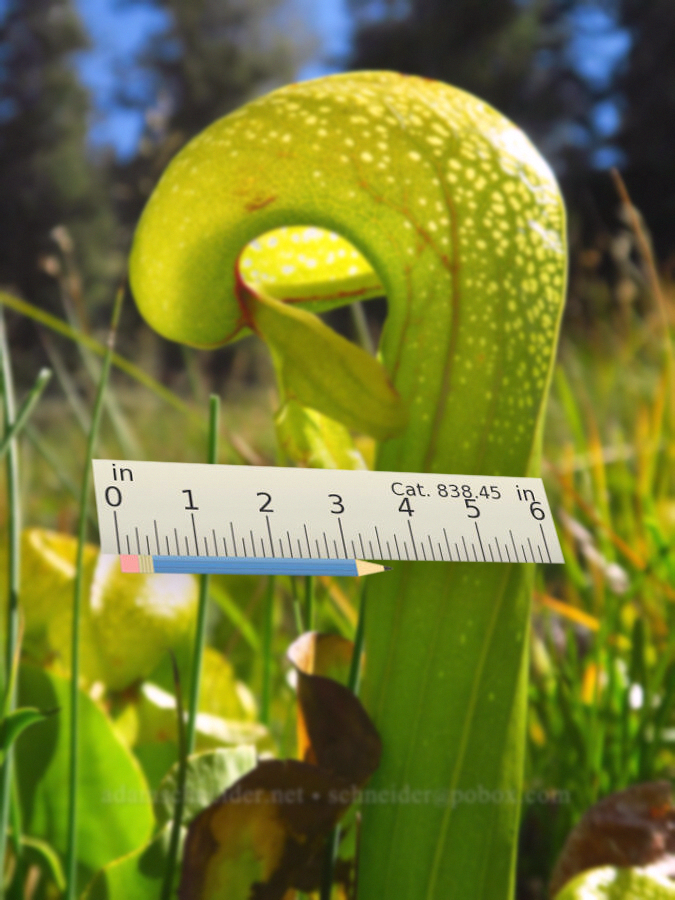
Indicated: 3.625in
